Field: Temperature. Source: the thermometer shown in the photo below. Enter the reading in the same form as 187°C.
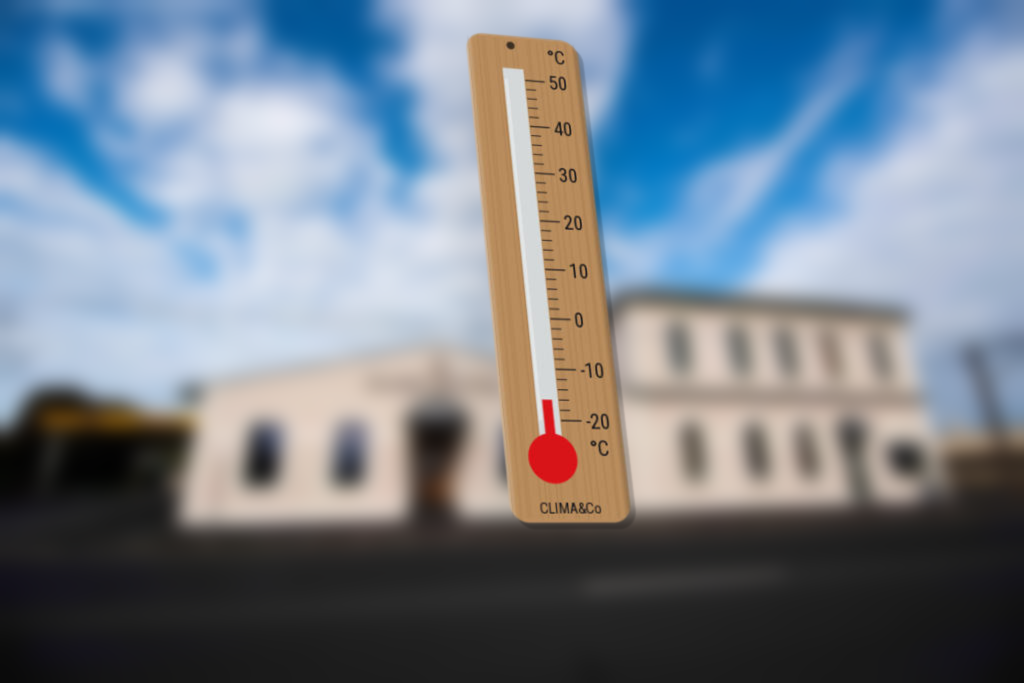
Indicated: -16°C
